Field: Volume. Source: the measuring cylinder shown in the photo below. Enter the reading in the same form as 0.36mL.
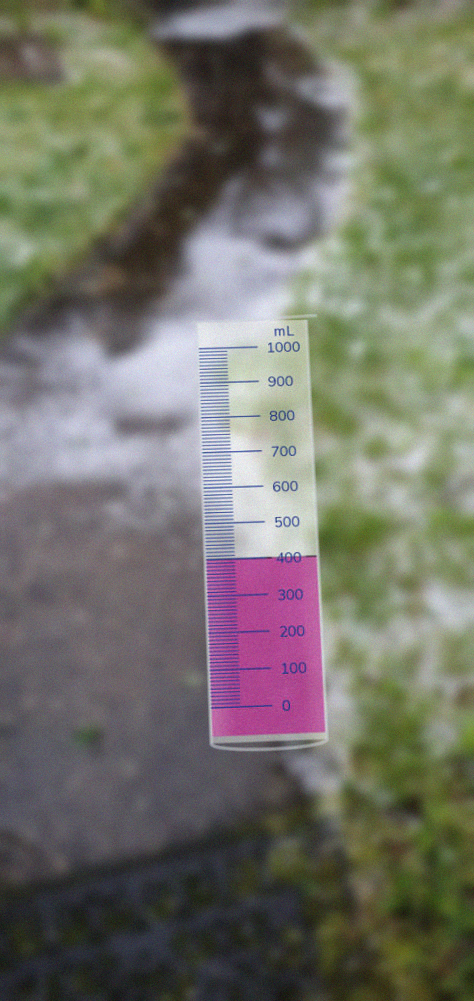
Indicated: 400mL
